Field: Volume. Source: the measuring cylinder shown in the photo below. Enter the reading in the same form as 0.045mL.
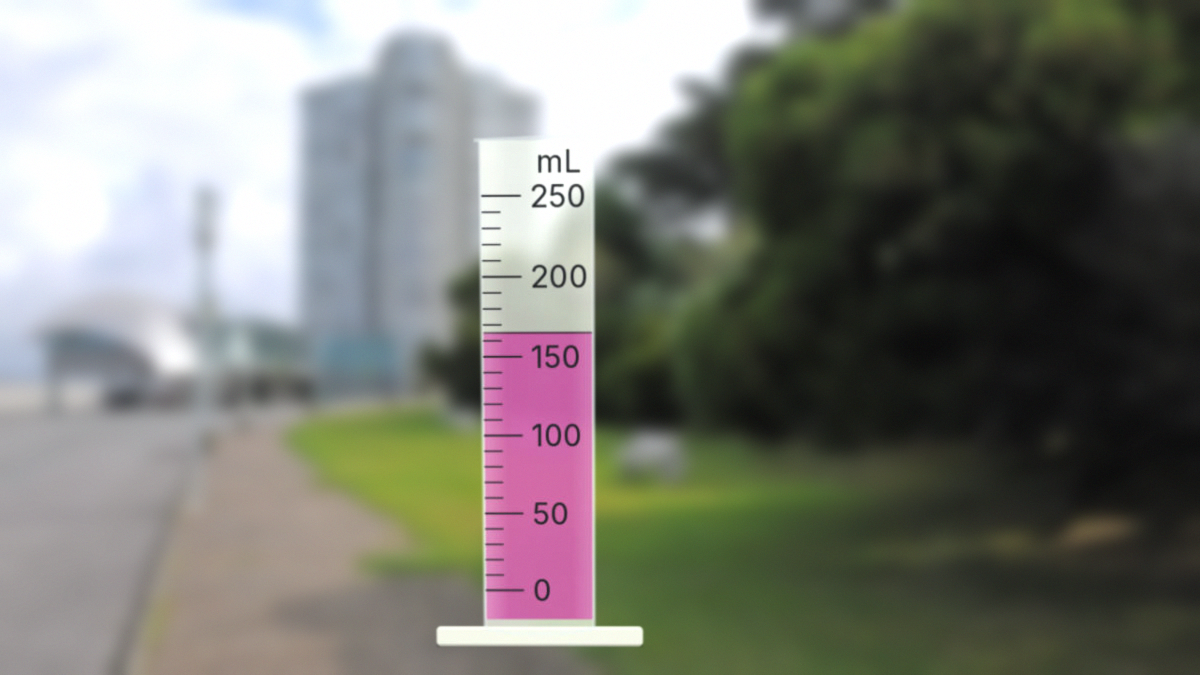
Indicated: 165mL
